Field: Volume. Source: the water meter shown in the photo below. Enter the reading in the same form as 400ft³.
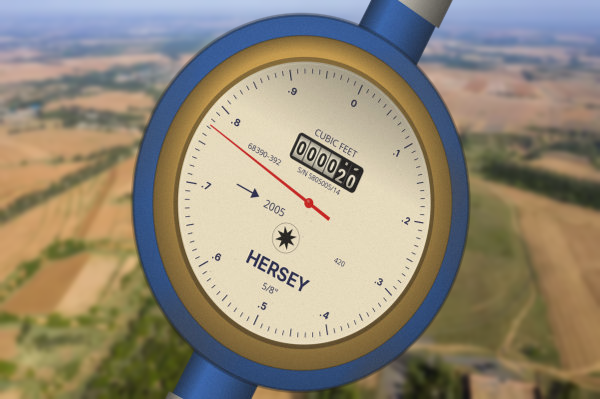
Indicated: 19.77ft³
